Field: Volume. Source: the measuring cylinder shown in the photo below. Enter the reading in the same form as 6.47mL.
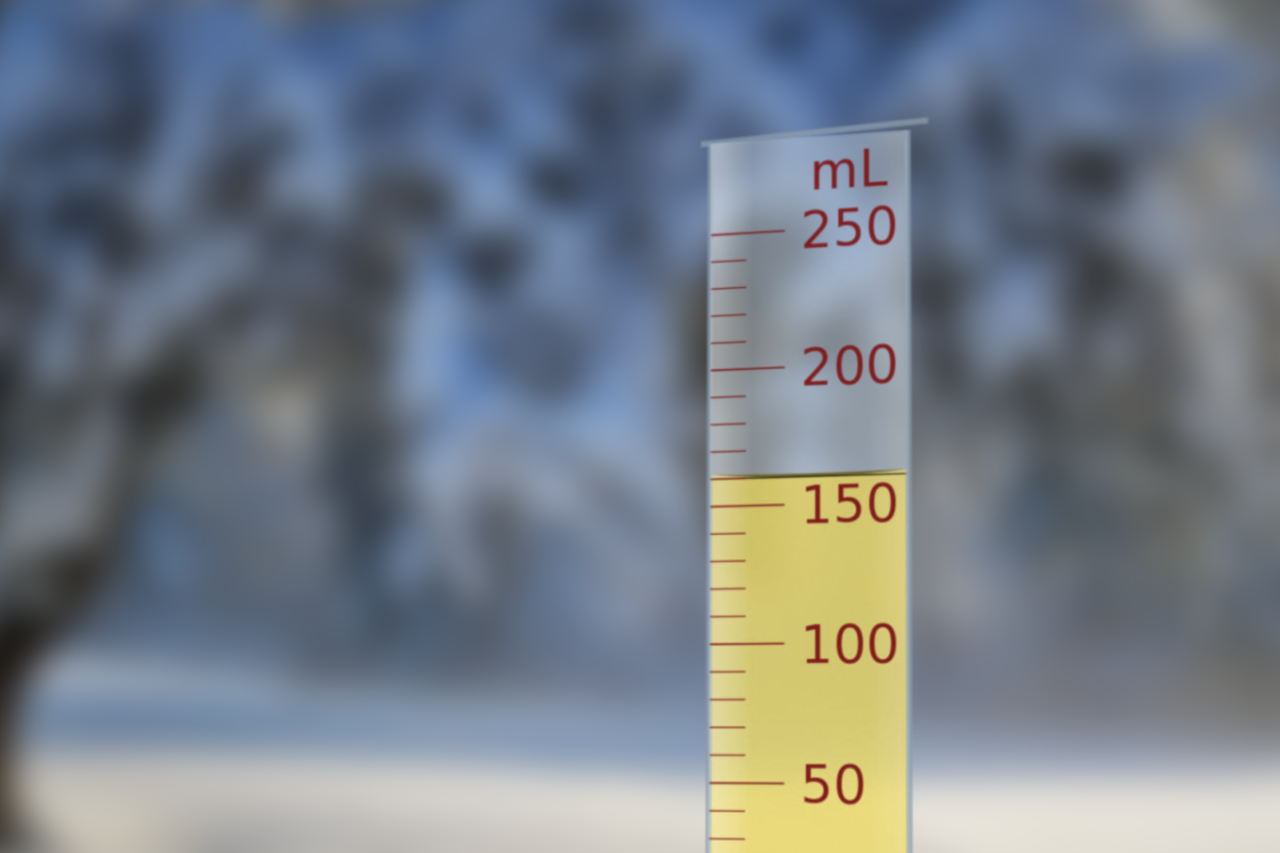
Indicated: 160mL
